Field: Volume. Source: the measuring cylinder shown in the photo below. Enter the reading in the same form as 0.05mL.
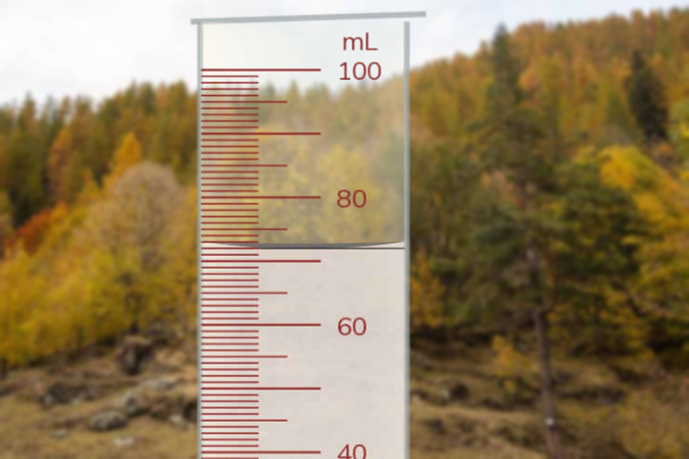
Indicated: 72mL
